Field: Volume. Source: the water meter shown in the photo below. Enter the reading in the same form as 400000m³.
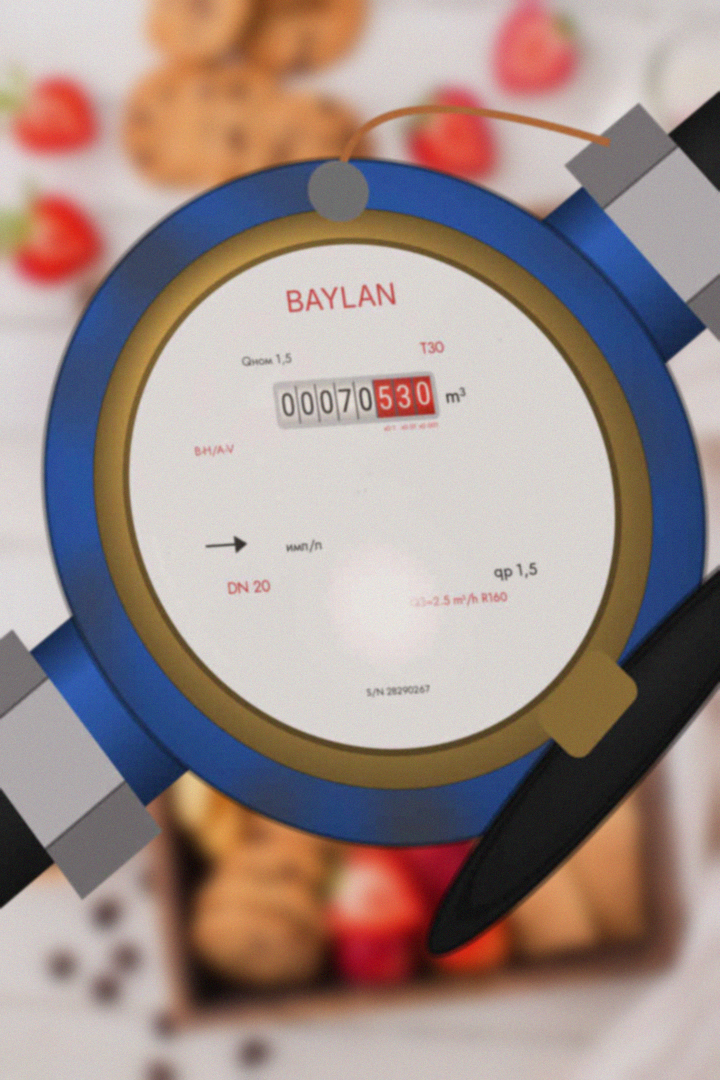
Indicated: 70.530m³
